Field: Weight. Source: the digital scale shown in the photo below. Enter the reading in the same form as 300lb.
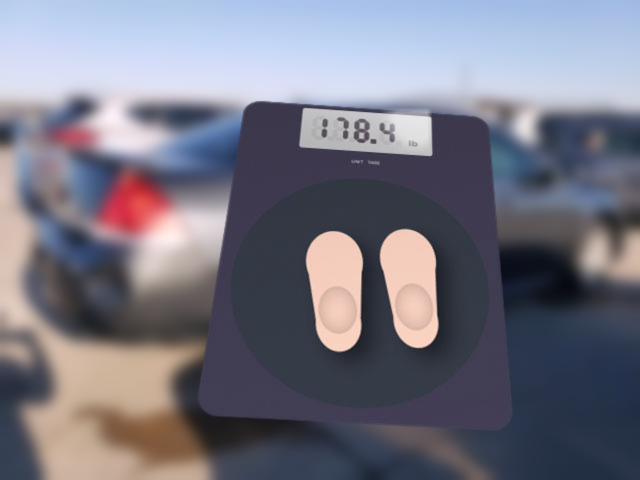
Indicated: 178.4lb
